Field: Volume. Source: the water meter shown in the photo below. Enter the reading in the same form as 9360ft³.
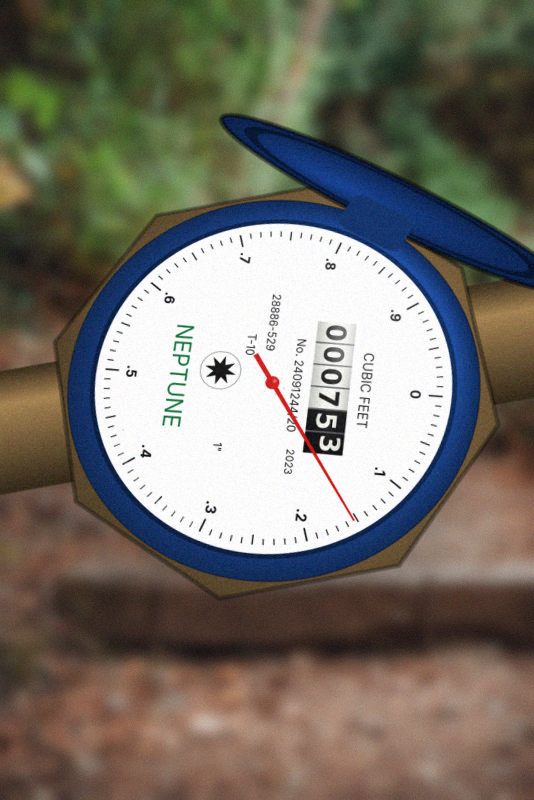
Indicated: 753.15ft³
